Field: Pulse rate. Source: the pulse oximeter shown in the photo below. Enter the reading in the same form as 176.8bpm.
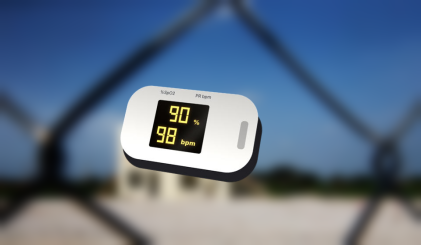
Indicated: 98bpm
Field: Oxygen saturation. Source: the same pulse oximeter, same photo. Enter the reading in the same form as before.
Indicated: 90%
